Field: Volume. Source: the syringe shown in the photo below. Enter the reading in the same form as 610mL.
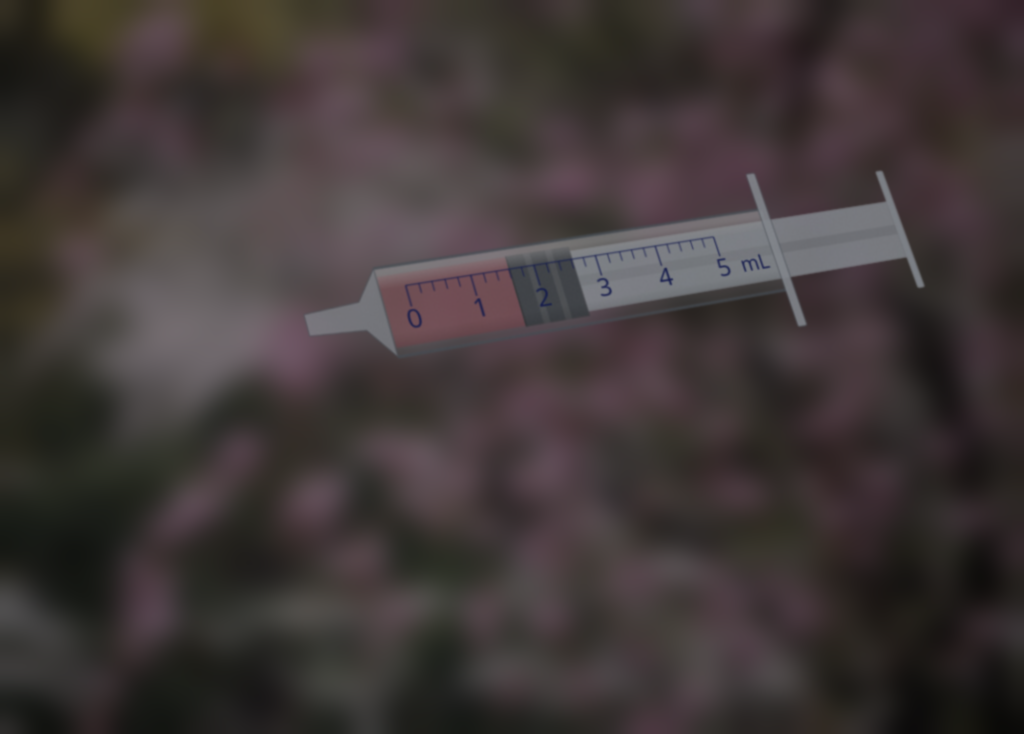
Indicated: 1.6mL
